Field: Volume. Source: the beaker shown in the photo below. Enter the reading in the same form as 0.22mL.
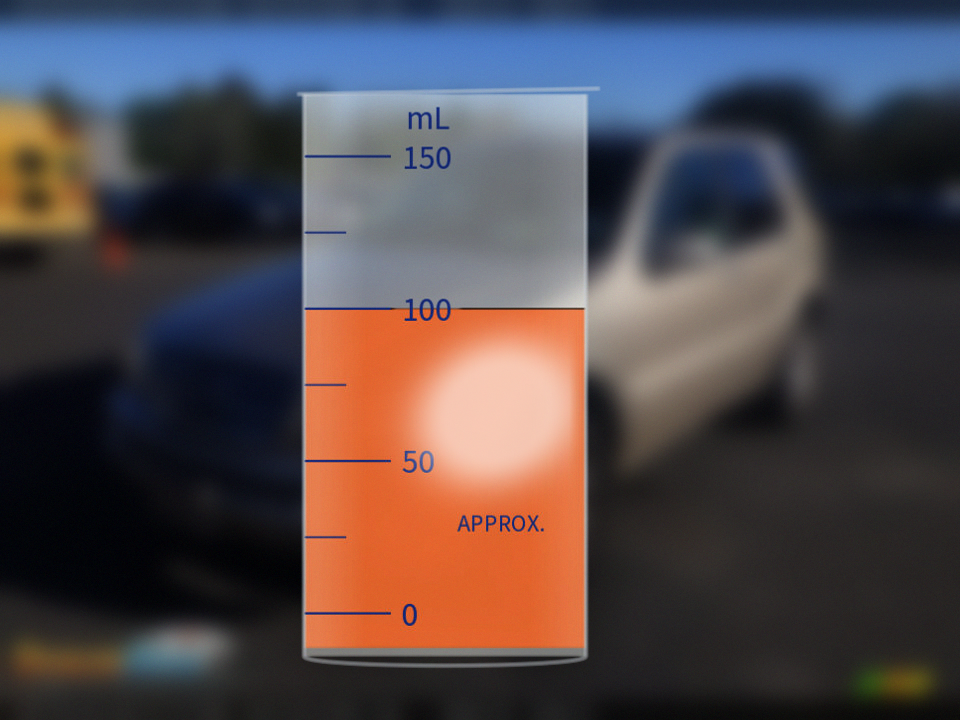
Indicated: 100mL
